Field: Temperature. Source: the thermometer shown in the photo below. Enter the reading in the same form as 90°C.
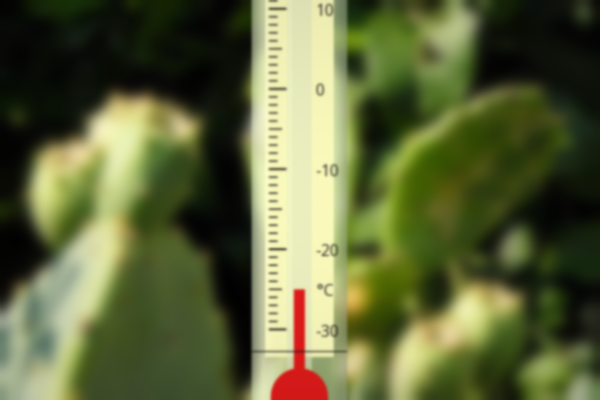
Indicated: -25°C
